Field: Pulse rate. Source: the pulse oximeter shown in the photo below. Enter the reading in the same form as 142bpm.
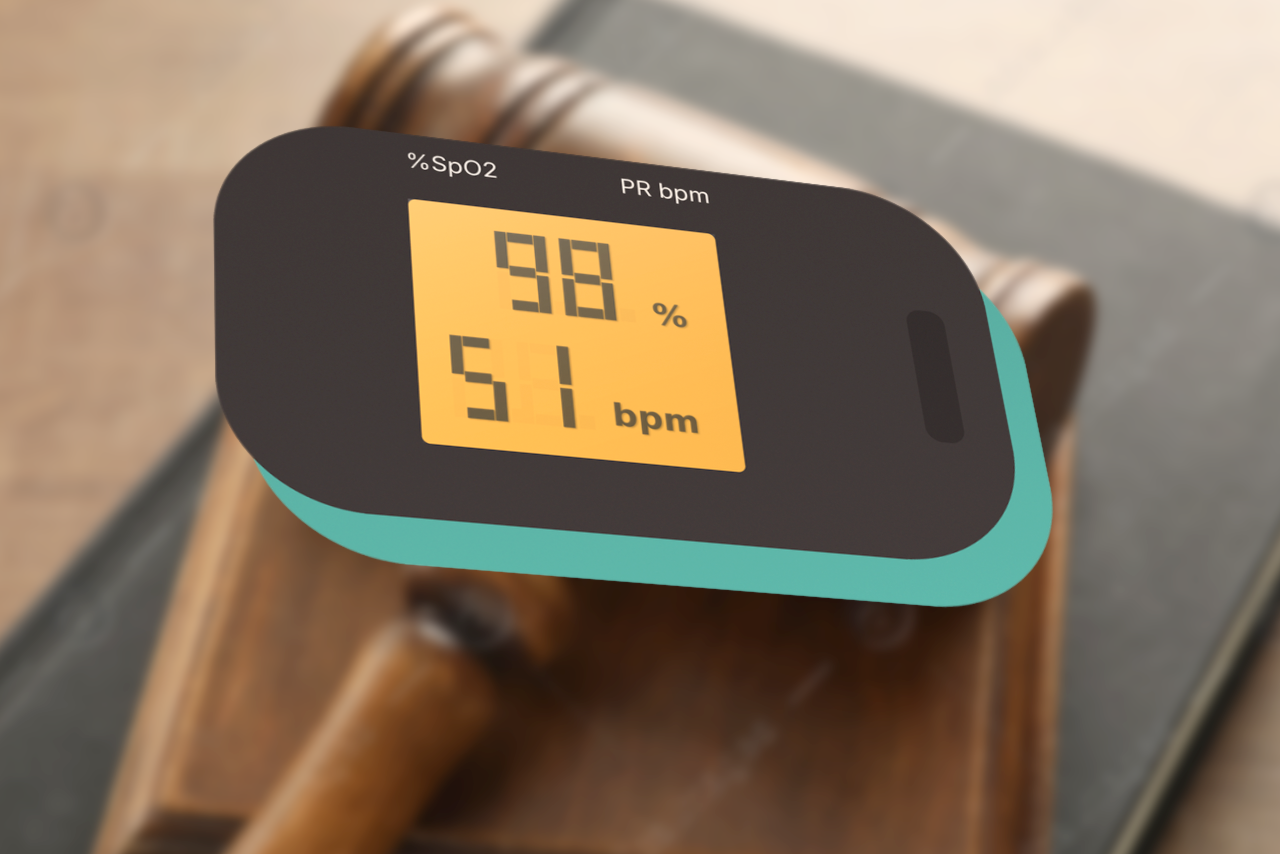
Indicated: 51bpm
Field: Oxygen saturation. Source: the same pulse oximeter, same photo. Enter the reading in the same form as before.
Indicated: 98%
